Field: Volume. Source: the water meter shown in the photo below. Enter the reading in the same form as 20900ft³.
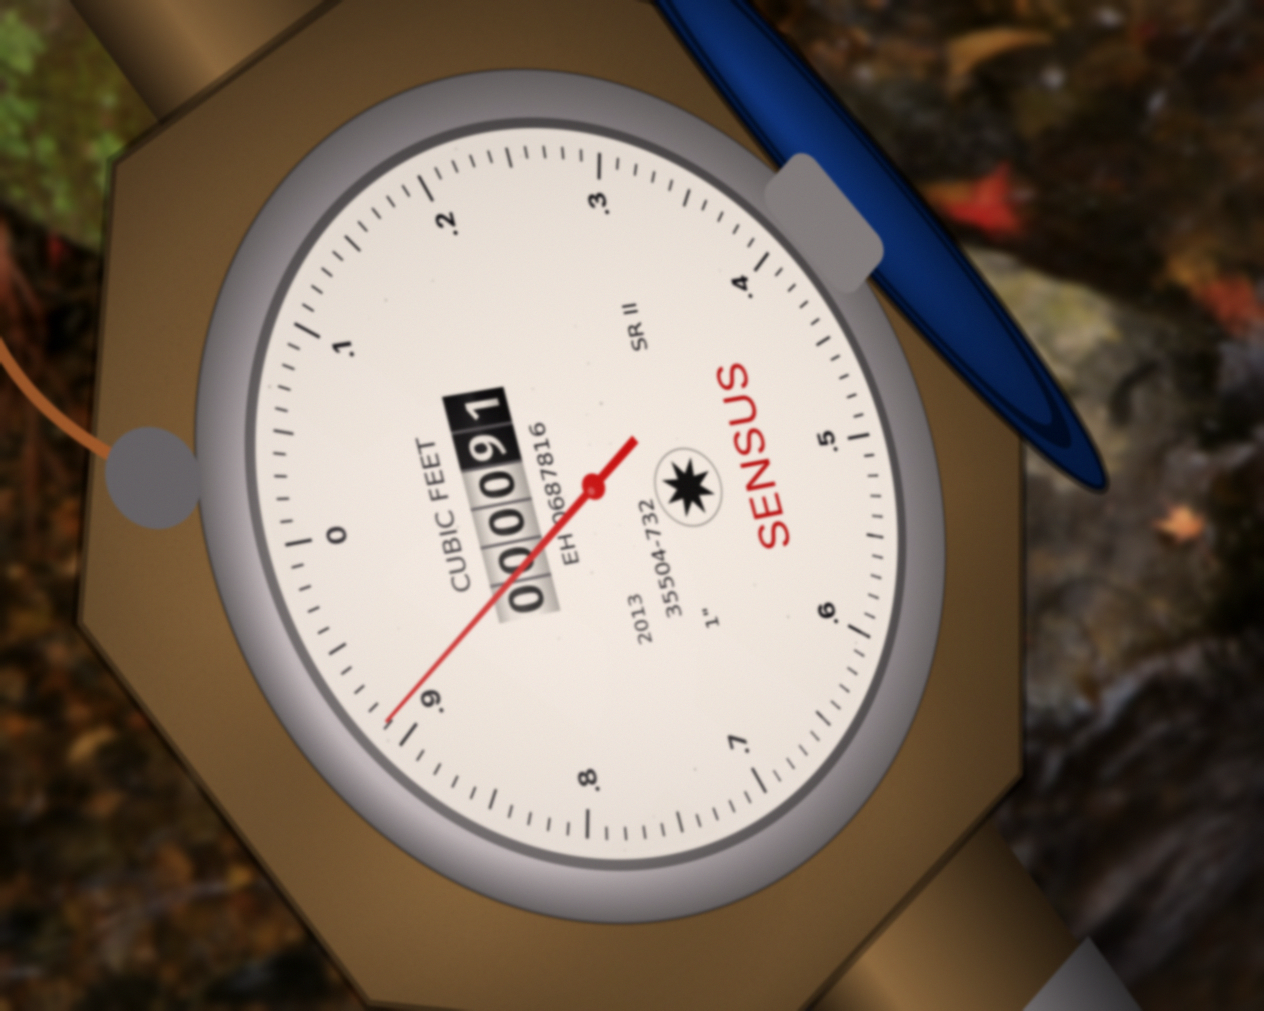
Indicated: 90.91ft³
